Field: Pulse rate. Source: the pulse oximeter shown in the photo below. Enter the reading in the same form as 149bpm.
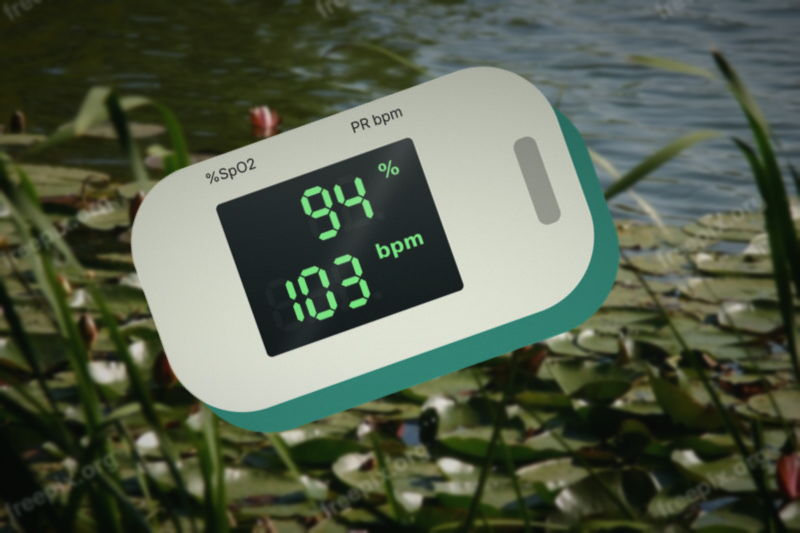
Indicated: 103bpm
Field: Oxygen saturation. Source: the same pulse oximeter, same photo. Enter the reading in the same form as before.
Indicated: 94%
